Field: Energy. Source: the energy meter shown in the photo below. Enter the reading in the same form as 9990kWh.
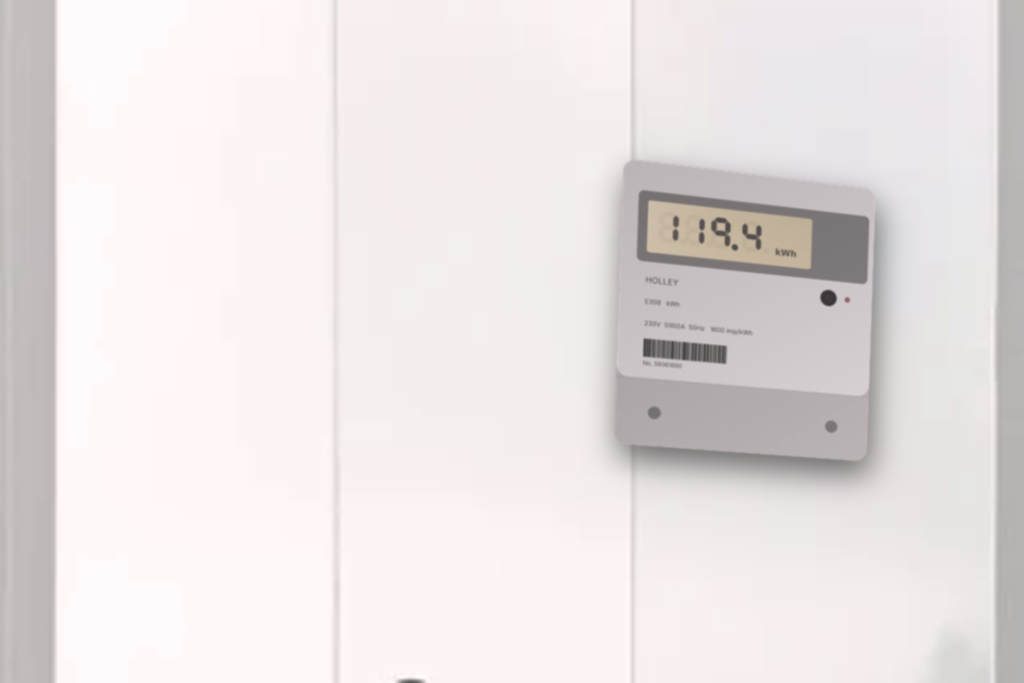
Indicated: 119.4kWh
